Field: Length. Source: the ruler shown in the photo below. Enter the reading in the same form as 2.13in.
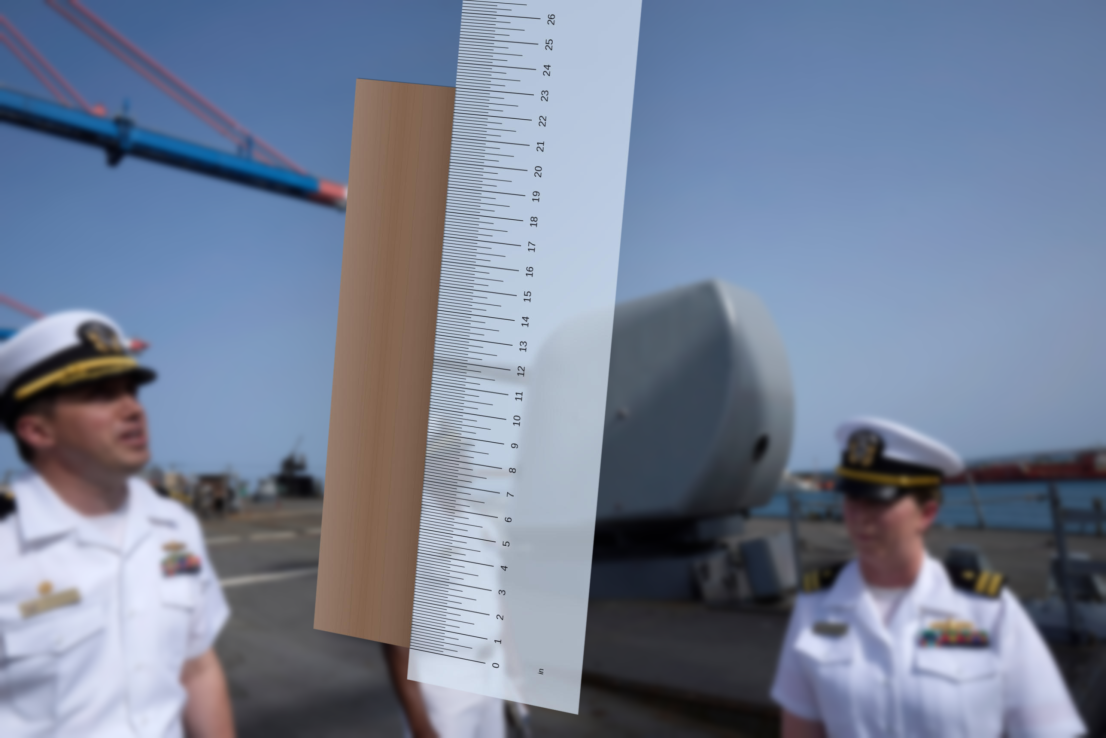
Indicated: 23in
